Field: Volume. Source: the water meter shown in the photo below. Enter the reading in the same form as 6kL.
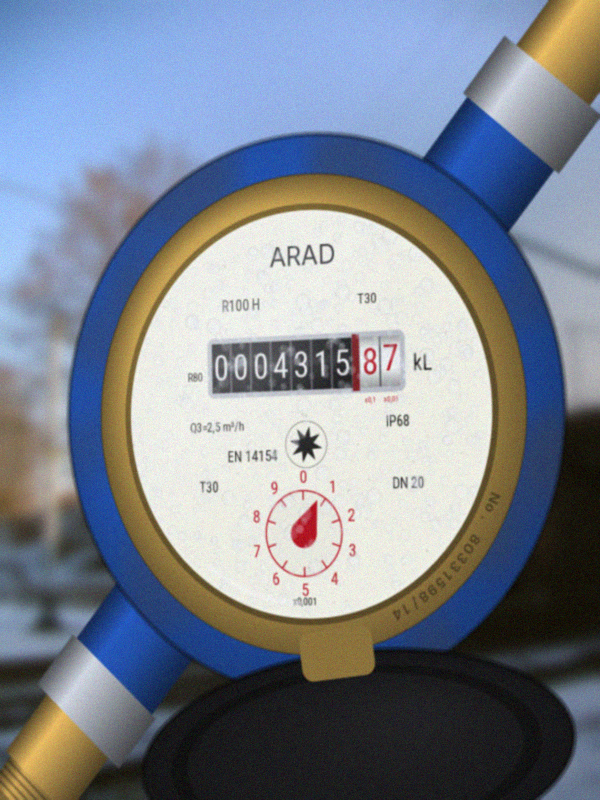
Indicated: 4315.870kL
